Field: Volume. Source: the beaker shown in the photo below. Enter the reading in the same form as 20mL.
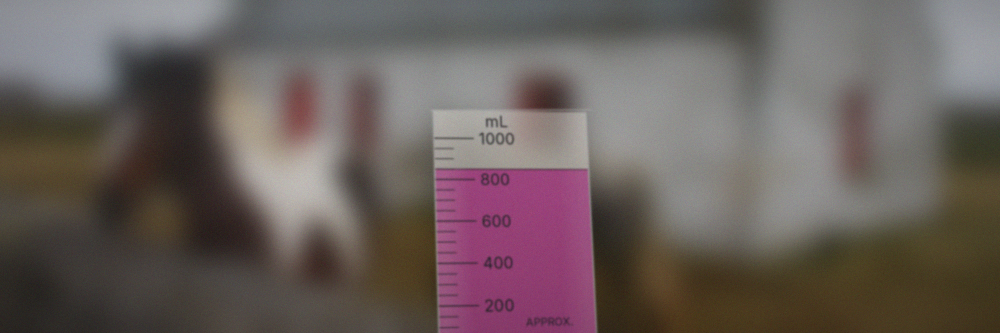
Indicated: 850mL
